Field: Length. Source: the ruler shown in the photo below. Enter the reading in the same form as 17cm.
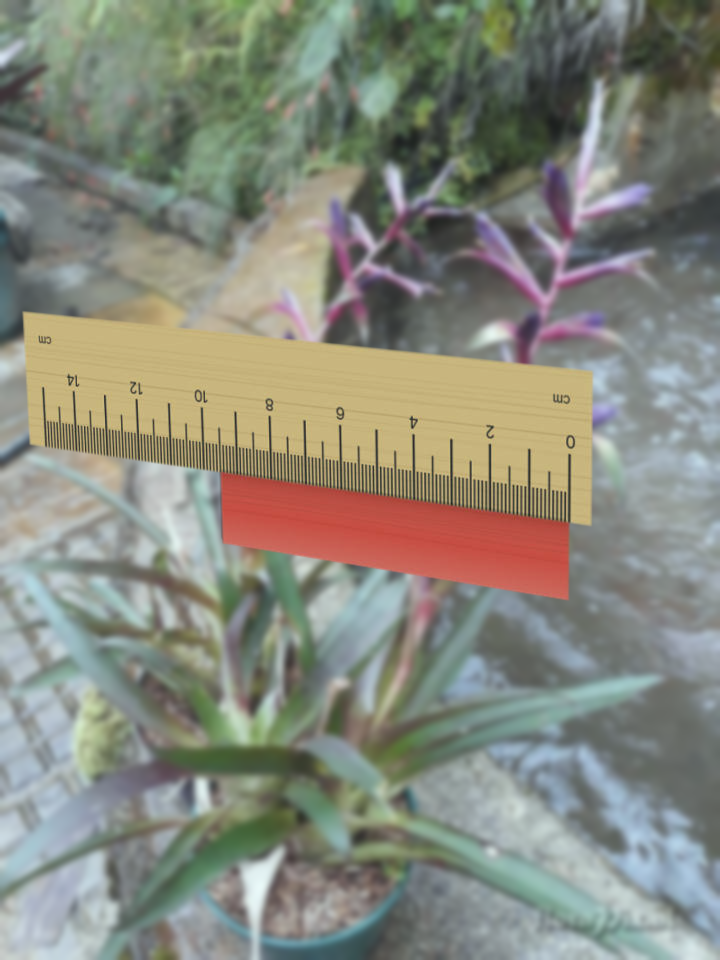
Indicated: 9.5cm
